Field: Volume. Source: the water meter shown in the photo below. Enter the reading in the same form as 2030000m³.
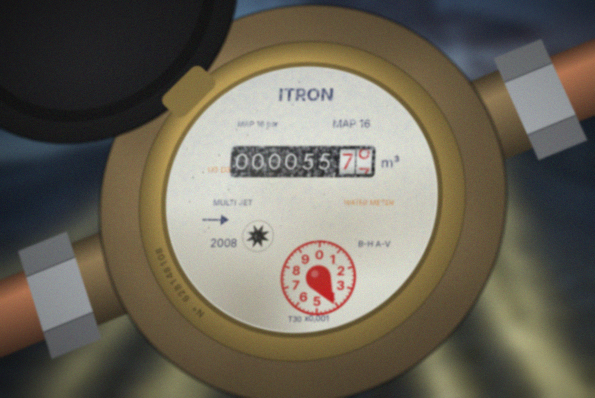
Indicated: 55.764m³
